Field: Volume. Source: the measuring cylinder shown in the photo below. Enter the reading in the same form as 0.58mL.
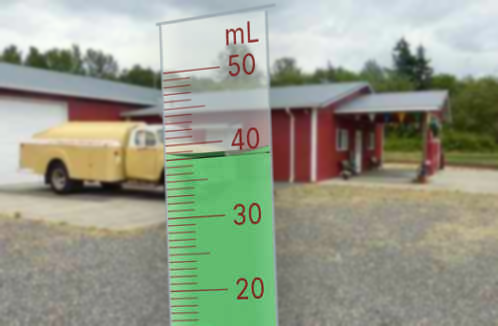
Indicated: 38mL
